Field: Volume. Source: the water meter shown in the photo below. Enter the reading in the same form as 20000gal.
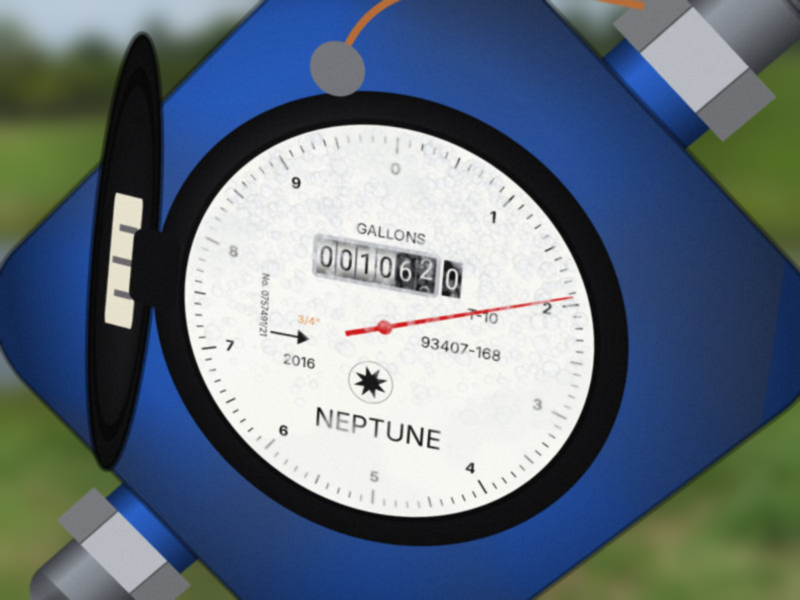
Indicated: 10621.9gal
